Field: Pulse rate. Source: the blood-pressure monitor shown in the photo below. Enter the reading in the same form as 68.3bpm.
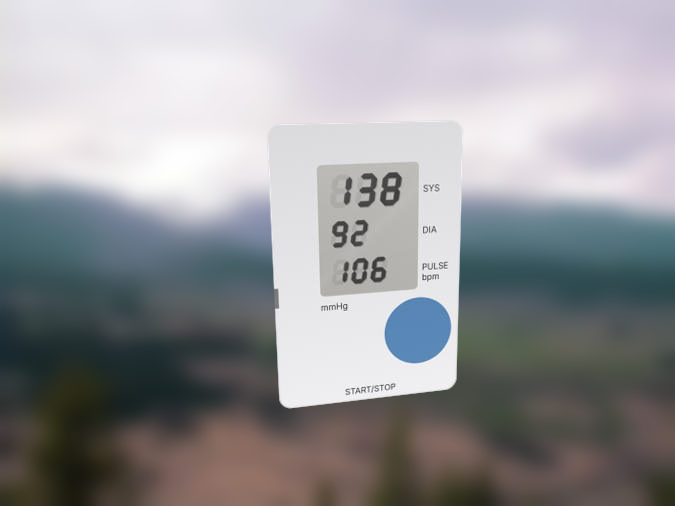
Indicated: 106bpm
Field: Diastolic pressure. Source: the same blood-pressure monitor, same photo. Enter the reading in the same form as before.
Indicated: 92mmHg
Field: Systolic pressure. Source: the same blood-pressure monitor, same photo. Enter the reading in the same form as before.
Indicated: 138mmHg
